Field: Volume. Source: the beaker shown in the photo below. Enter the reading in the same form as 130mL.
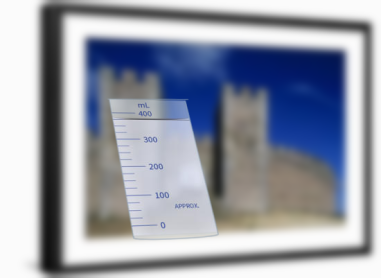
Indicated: 375mL
